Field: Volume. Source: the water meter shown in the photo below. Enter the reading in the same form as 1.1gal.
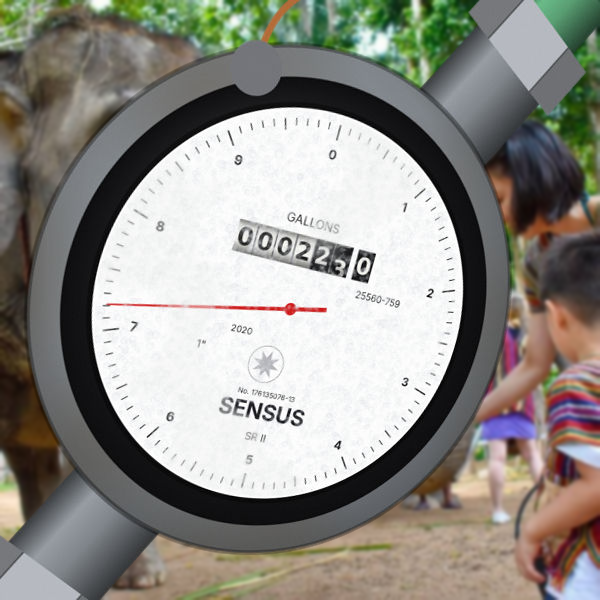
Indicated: 2227.2gal
